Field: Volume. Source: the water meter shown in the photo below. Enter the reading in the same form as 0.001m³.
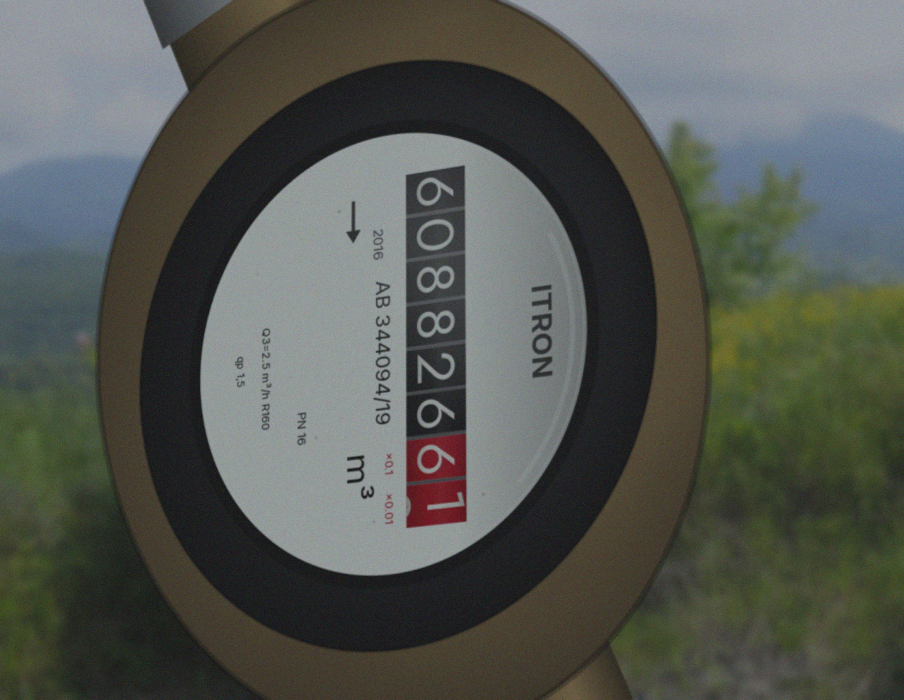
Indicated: 608826.61m³
